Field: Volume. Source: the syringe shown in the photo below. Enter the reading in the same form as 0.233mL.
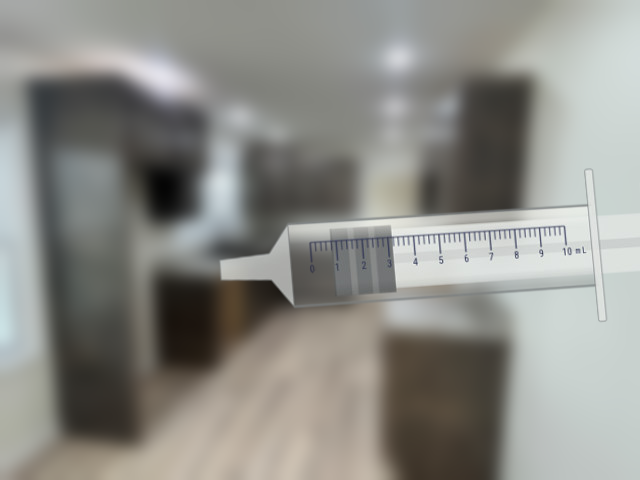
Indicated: 0.8mL
